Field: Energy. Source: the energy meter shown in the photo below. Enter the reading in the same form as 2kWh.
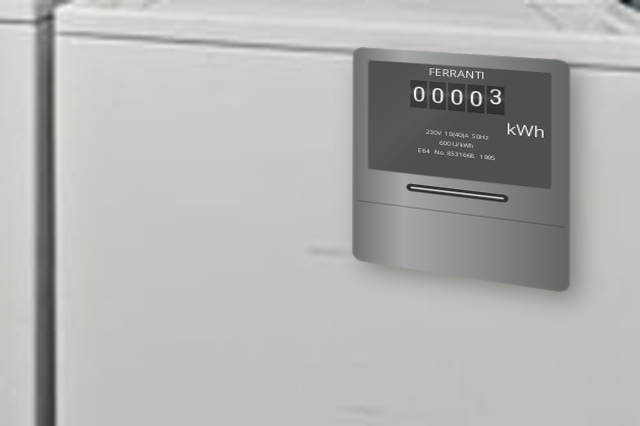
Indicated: 3kWh
